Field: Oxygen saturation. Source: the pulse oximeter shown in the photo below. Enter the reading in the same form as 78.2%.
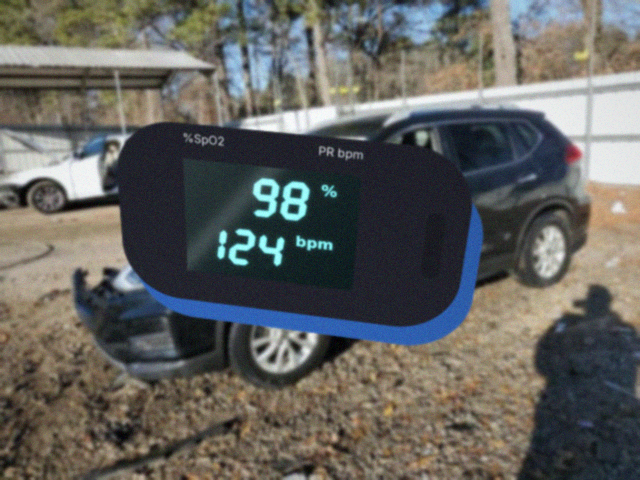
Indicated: 98%
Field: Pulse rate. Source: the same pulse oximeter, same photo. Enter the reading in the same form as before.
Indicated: 124bpm
